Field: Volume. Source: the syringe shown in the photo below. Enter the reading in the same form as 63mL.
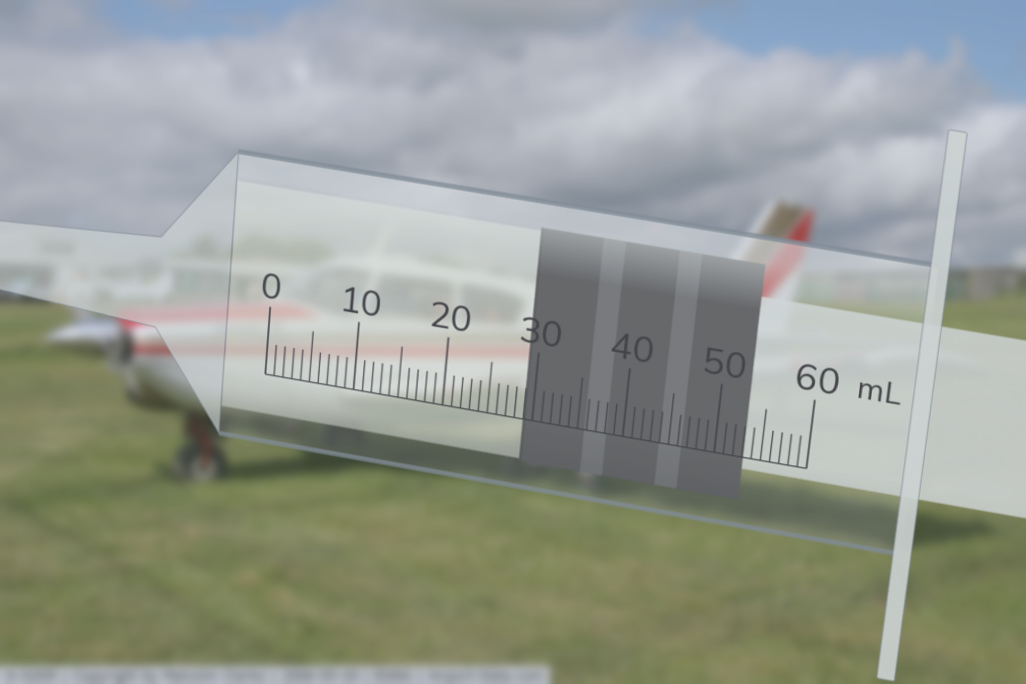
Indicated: 29mL
